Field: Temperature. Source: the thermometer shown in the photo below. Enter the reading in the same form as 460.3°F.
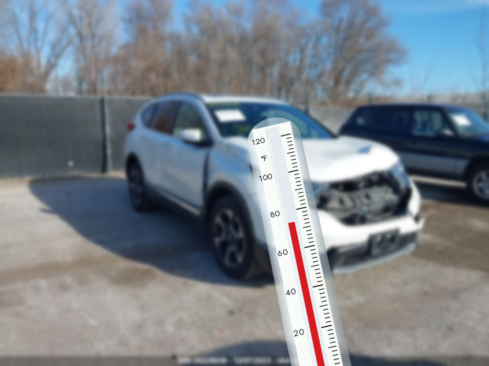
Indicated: 74°F
